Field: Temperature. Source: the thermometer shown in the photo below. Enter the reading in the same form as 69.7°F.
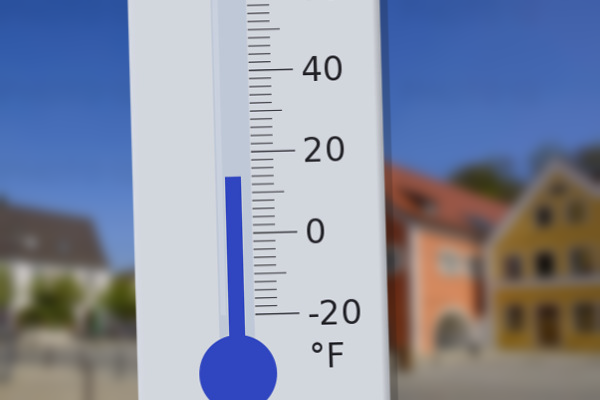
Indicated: 14°F
